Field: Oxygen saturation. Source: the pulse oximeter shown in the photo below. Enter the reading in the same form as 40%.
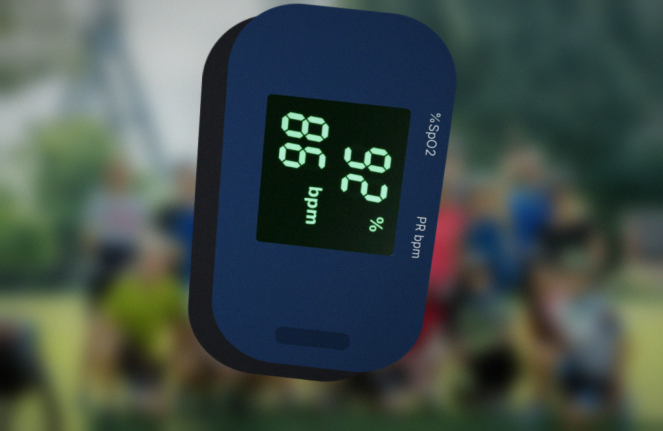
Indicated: 92%
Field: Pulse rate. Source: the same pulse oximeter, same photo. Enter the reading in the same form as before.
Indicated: 86bpm
